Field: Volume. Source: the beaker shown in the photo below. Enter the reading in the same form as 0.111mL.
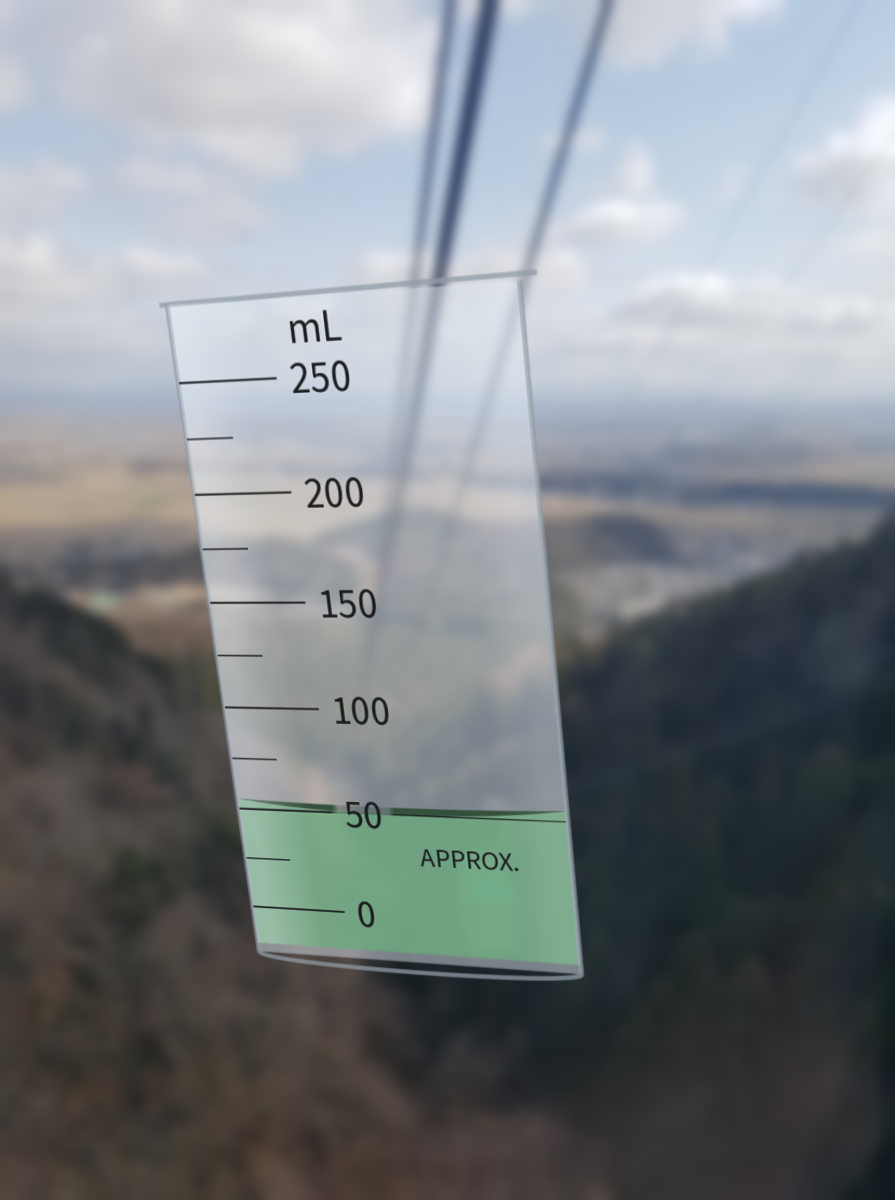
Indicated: 50mL
